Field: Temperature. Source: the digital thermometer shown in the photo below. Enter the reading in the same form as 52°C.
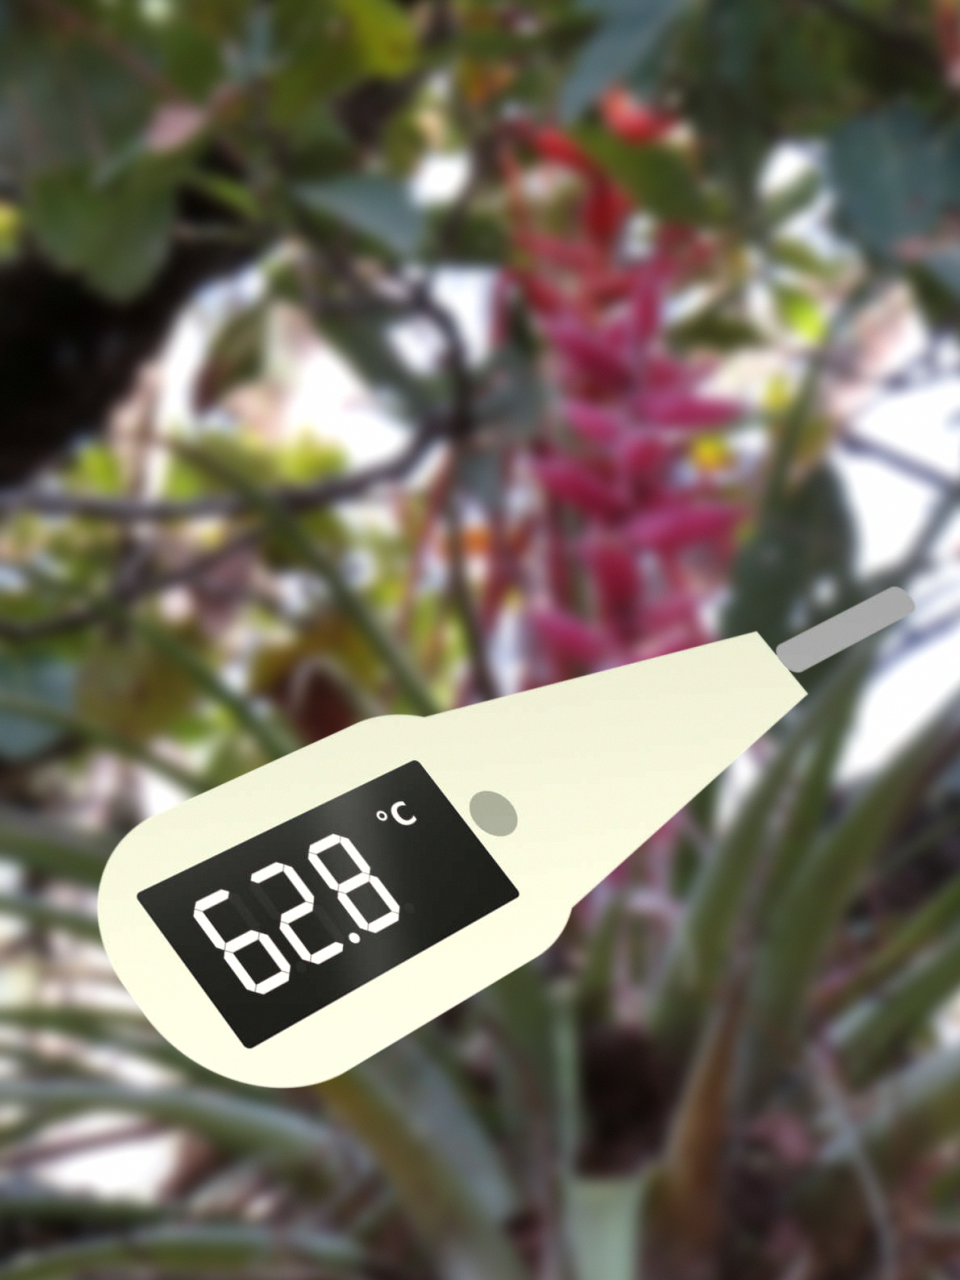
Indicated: 62.8°C
